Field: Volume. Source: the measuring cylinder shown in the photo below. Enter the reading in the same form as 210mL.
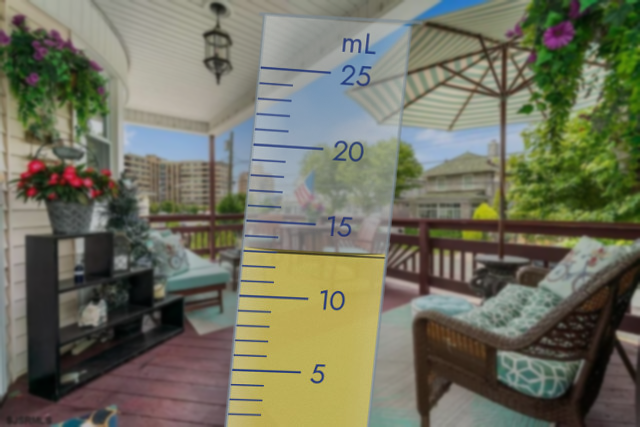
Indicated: 13mL
